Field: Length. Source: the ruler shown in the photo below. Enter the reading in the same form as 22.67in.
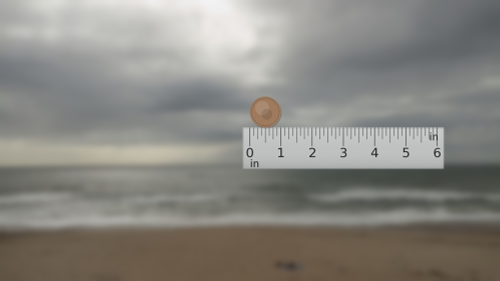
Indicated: 1in
